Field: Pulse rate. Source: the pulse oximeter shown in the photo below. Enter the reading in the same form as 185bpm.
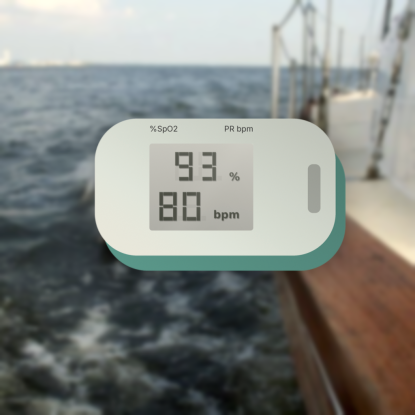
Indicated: 80bpm
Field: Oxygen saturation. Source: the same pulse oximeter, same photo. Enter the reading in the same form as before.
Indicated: 93%
